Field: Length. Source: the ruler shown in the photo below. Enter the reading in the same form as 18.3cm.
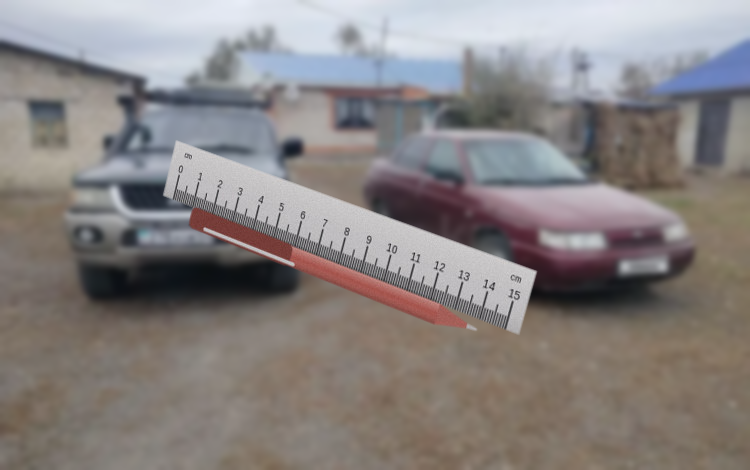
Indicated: 13cm
